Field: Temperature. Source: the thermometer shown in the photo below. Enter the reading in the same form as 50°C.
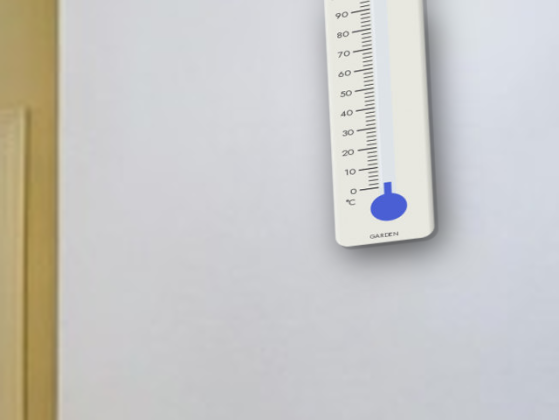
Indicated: 2°C
